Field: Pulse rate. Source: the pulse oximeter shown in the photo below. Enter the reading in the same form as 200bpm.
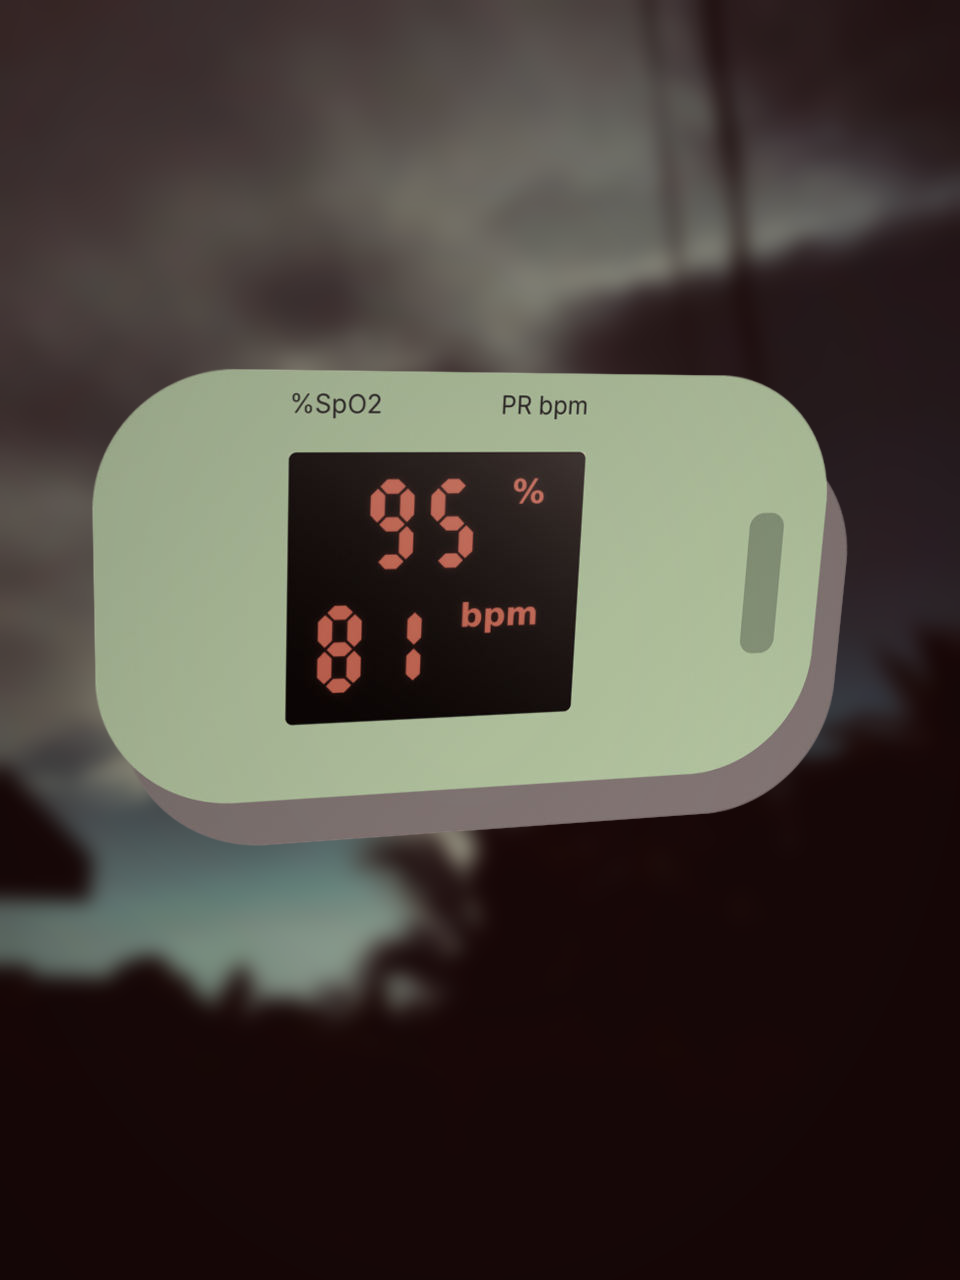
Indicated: 81bpm
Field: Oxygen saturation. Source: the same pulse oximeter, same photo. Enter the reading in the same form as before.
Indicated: 95%
